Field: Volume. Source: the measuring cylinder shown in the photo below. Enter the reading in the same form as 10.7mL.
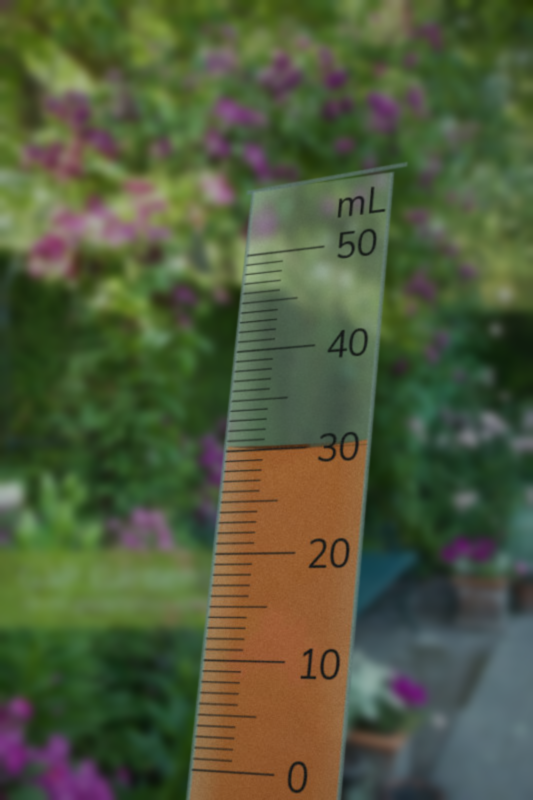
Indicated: 30mL
